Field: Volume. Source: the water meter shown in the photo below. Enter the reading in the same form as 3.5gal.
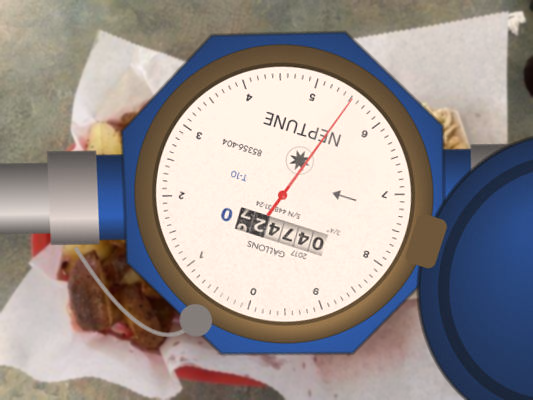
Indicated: 474265.5gal
